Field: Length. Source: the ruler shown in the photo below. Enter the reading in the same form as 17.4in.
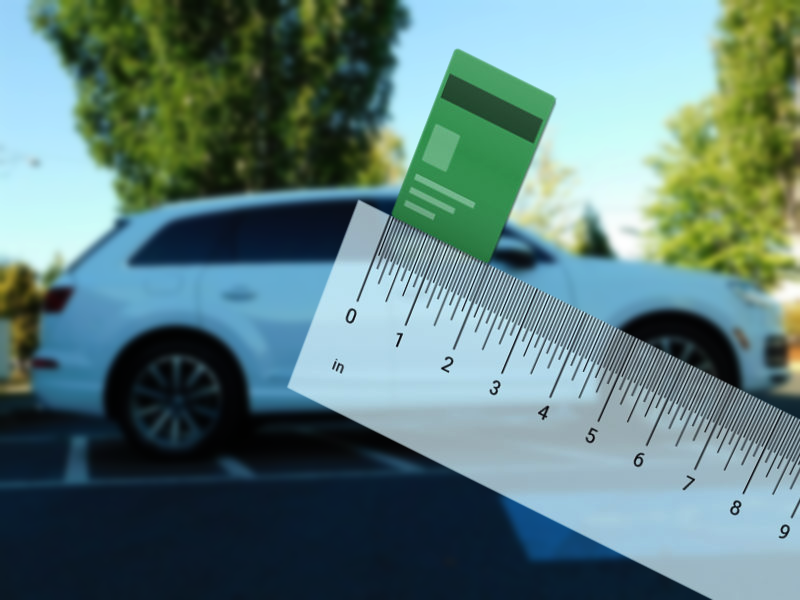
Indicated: 2in
